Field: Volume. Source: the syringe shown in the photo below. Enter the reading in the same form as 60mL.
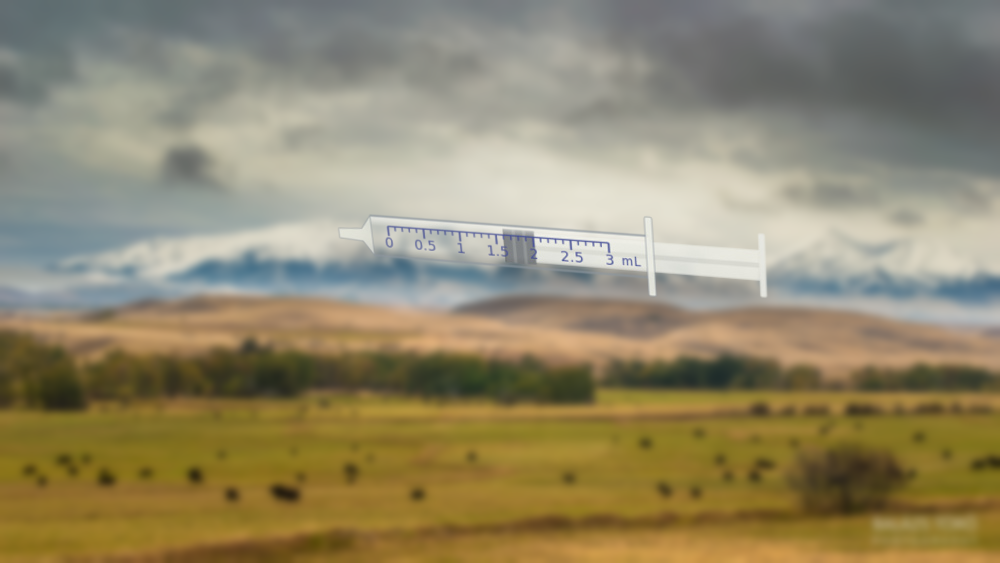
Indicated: 1.6mL
